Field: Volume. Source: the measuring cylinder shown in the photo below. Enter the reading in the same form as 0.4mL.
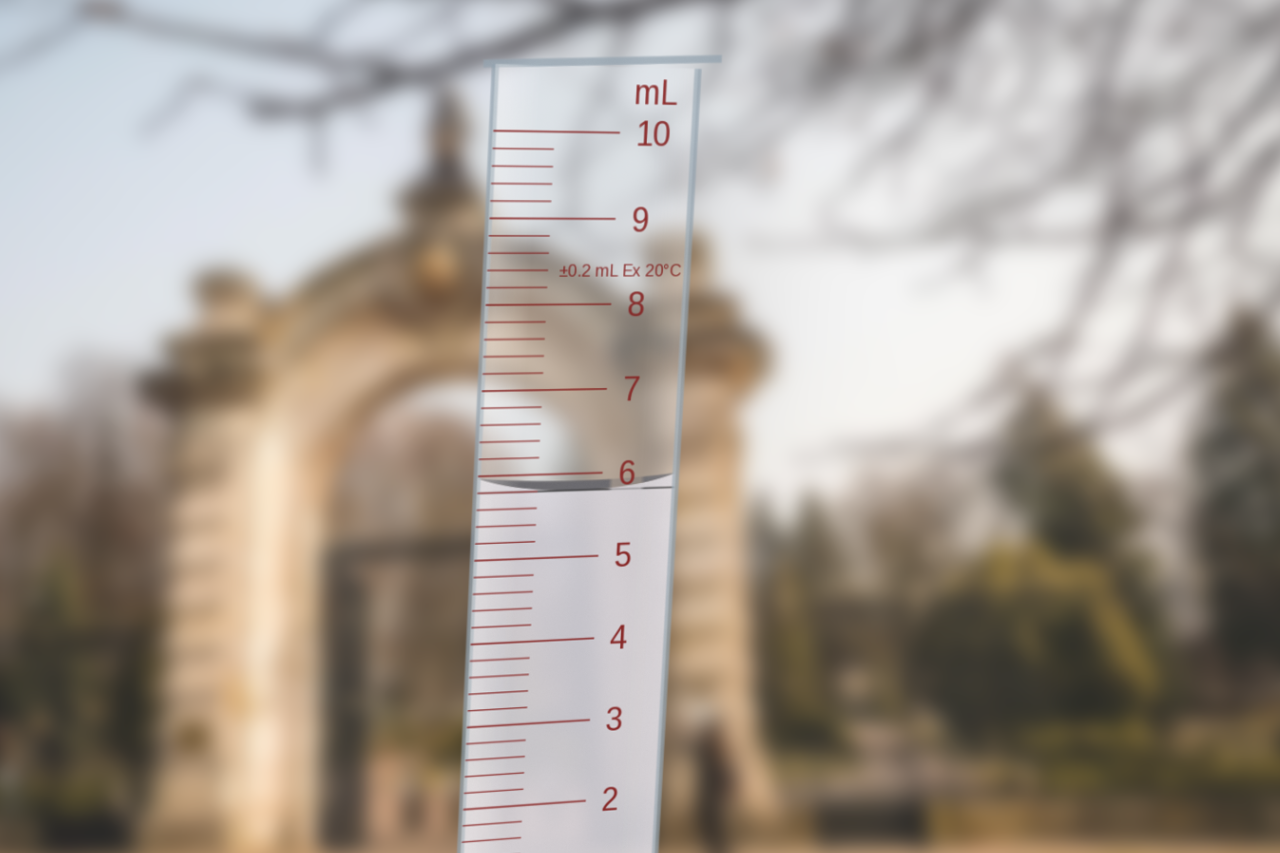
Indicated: 5.8mL
